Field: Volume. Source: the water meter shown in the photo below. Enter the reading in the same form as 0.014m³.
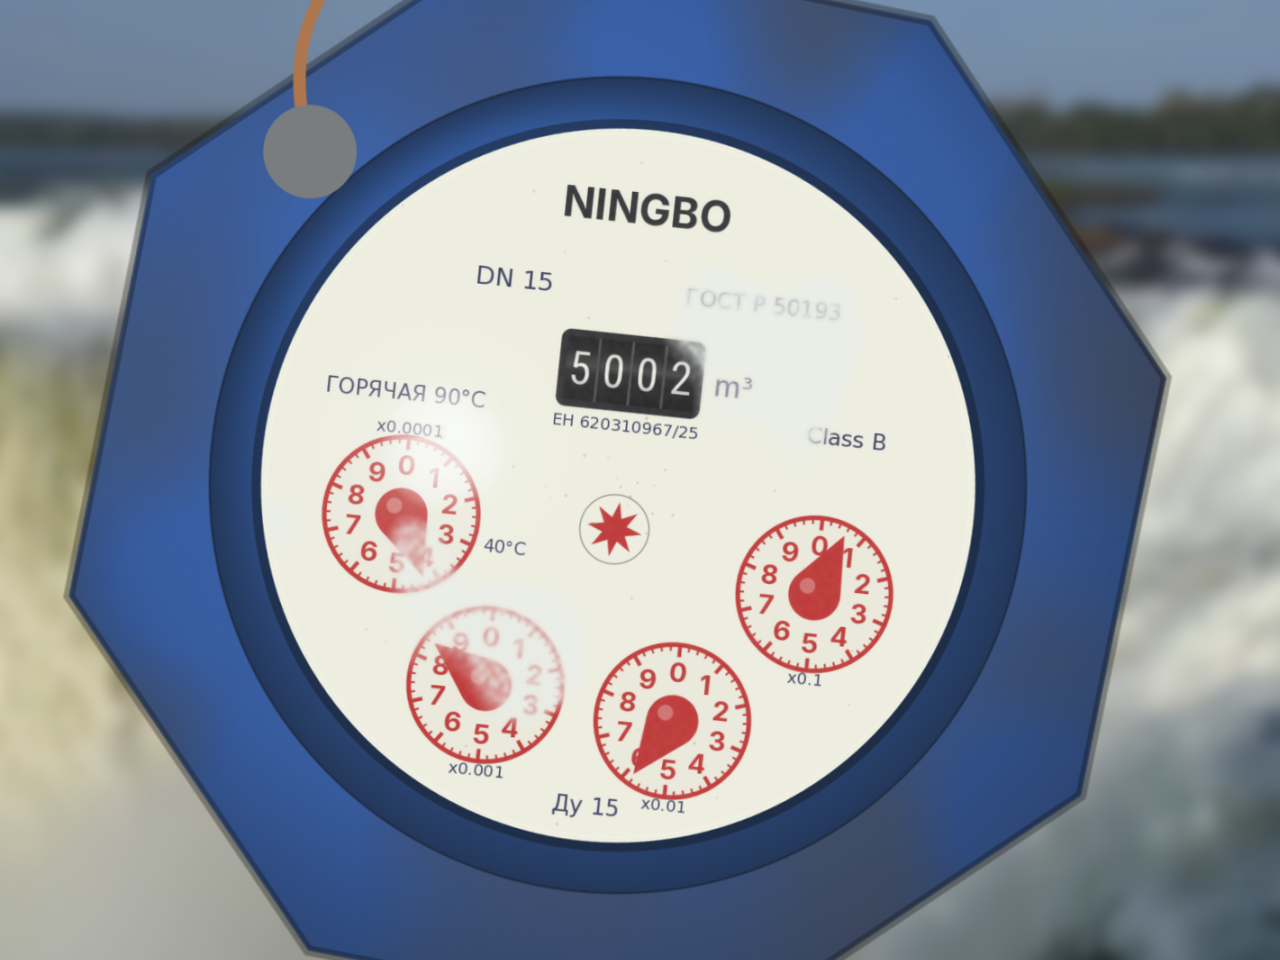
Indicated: 5002.0584m³
